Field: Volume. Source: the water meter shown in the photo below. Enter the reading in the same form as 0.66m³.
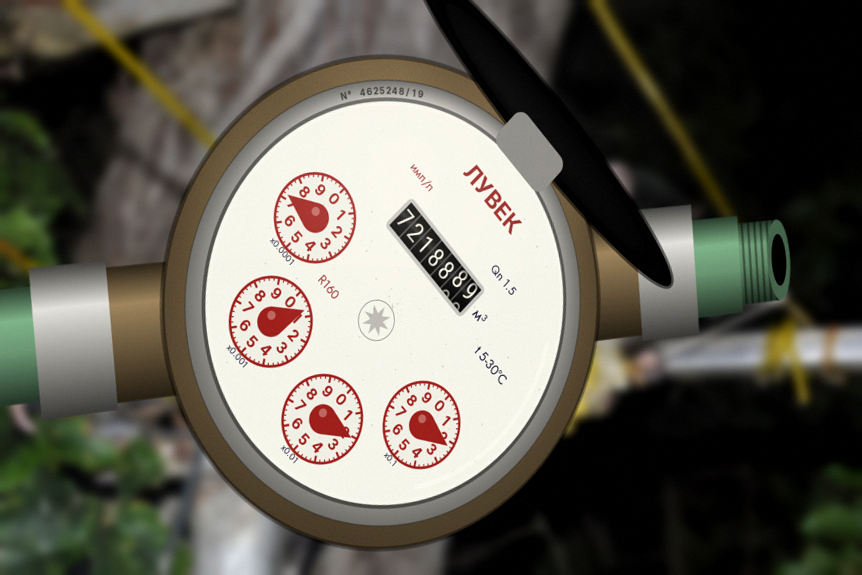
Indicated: 7218889.2207m³
